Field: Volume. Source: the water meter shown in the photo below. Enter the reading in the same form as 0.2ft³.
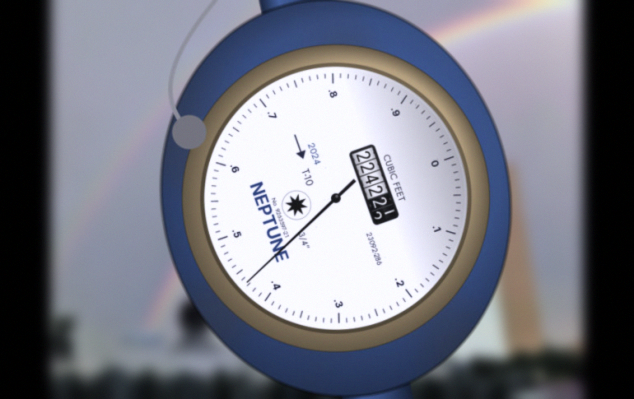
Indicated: 224221.43ft³
